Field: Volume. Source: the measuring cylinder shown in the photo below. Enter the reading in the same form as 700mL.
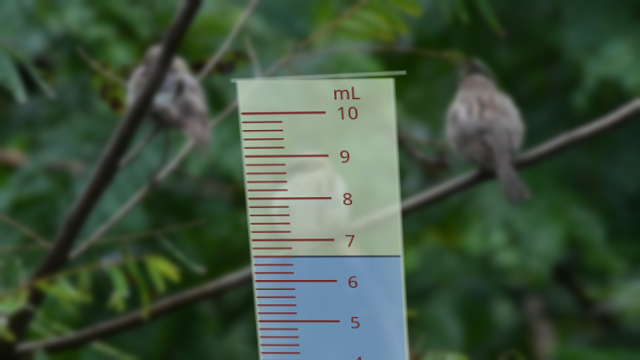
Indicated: 6.6mL
